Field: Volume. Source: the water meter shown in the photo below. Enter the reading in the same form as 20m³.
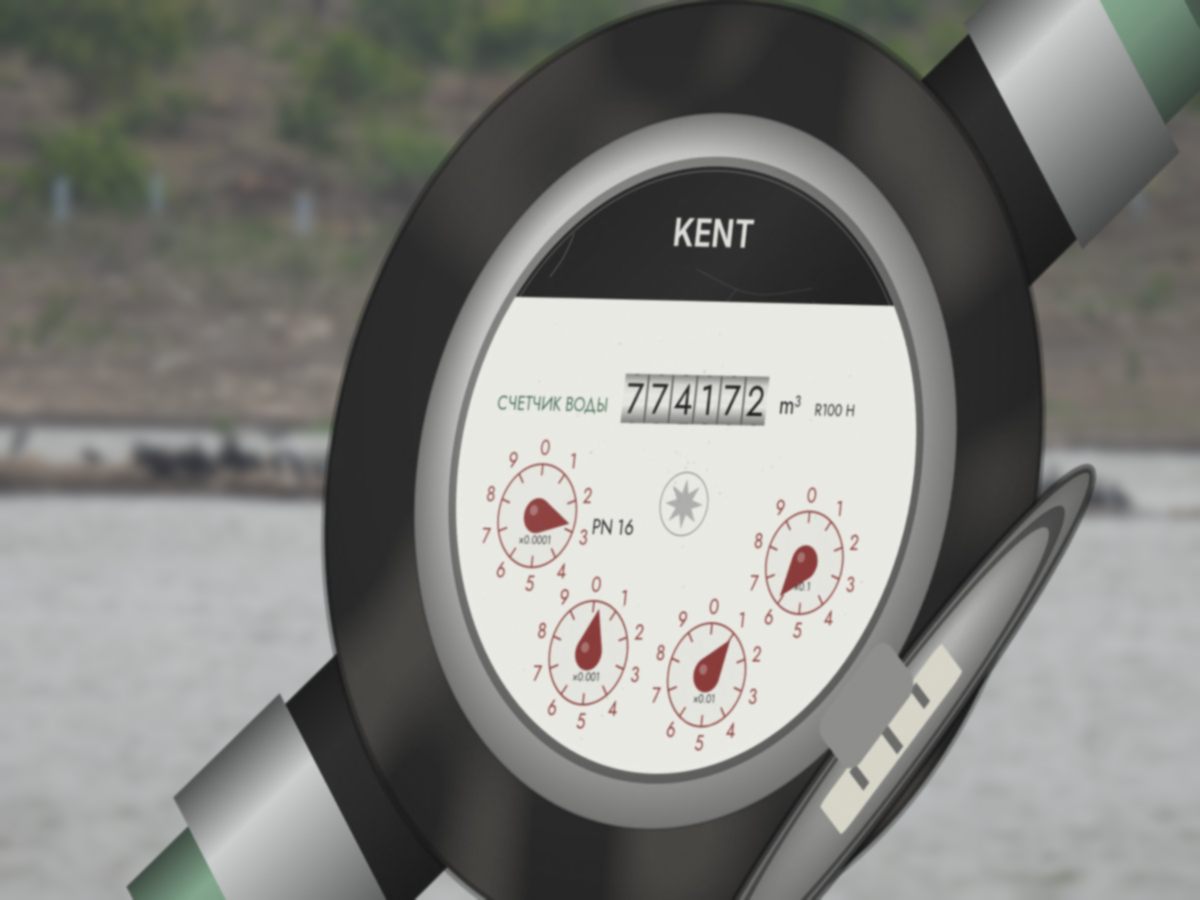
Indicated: 774172.6102m³
